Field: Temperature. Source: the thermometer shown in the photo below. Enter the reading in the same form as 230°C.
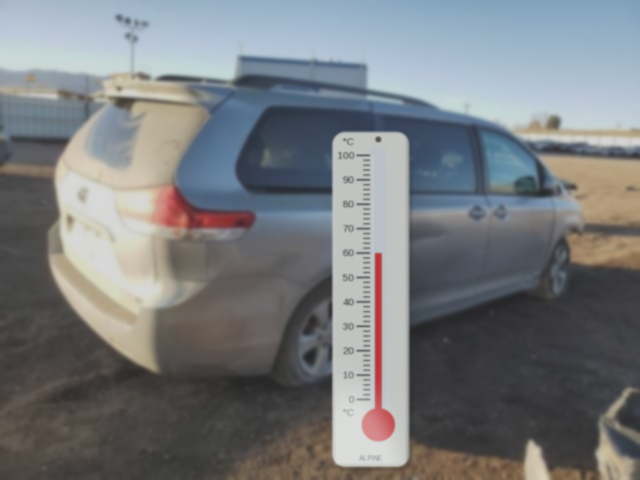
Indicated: 60°C
